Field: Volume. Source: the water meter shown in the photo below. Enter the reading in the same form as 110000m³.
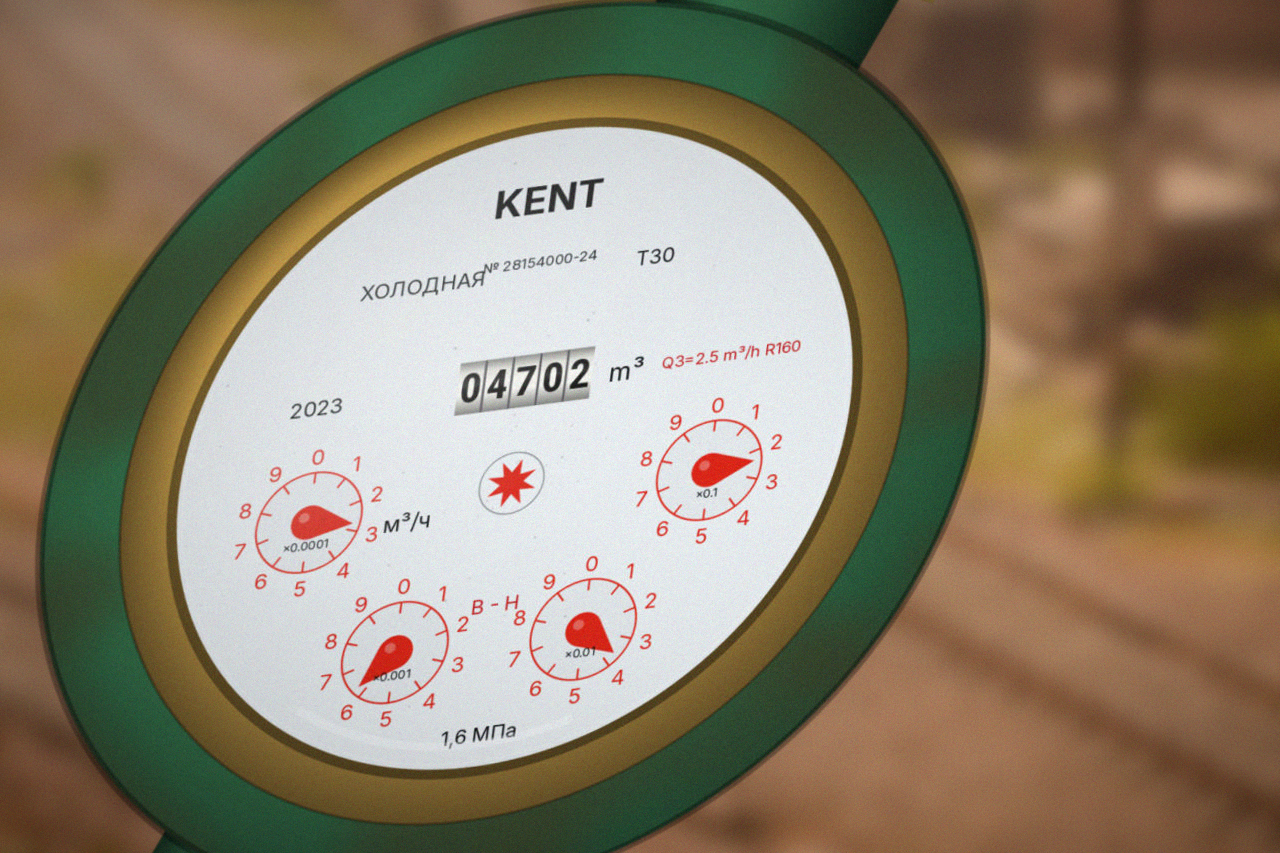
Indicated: 4702.2362m³
